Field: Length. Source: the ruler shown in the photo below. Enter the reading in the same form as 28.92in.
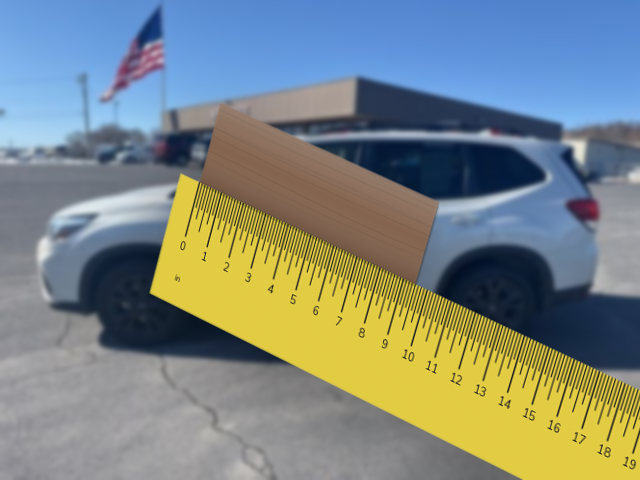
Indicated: 9.5in
